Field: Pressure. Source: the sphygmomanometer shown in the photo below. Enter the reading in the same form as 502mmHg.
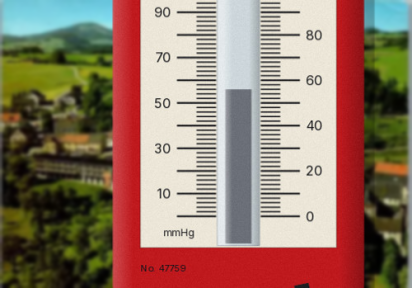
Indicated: 56mmHg
